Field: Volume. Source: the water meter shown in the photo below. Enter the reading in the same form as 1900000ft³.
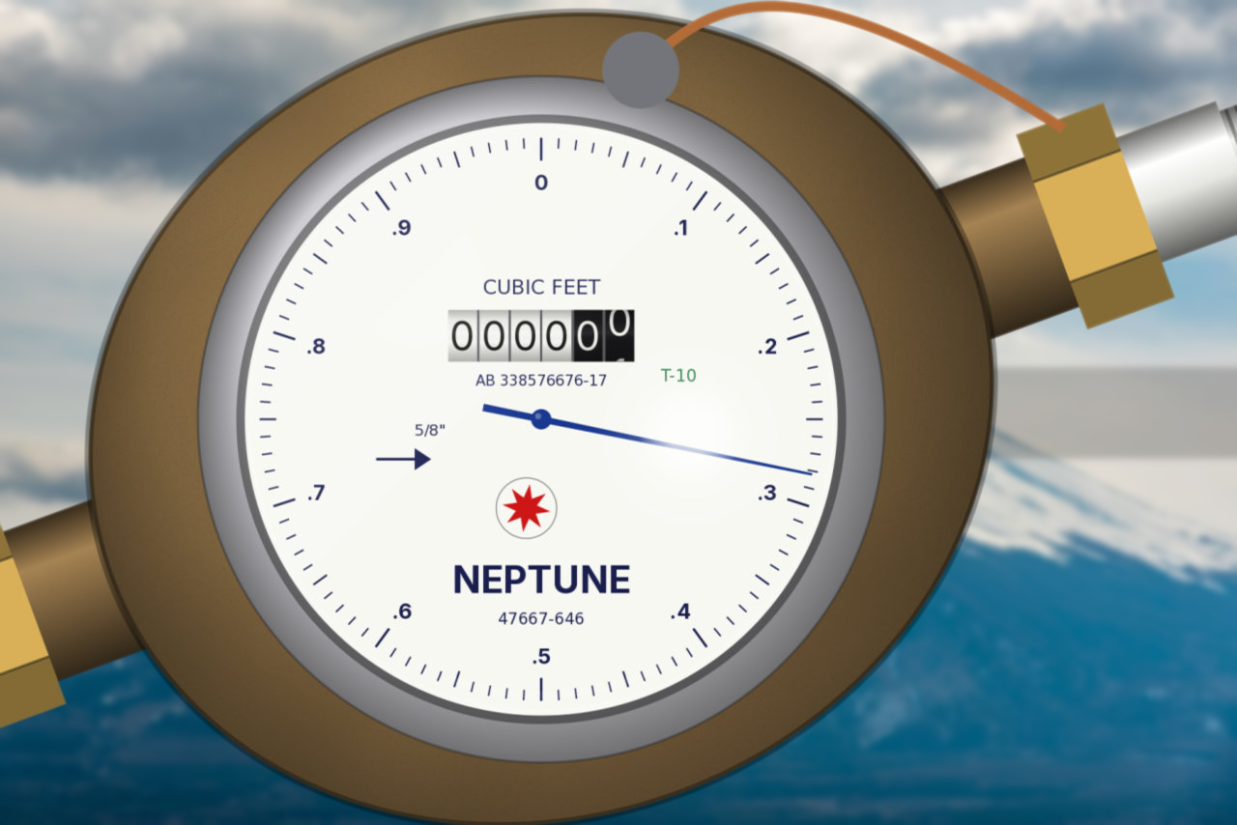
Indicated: 0.28ft³
